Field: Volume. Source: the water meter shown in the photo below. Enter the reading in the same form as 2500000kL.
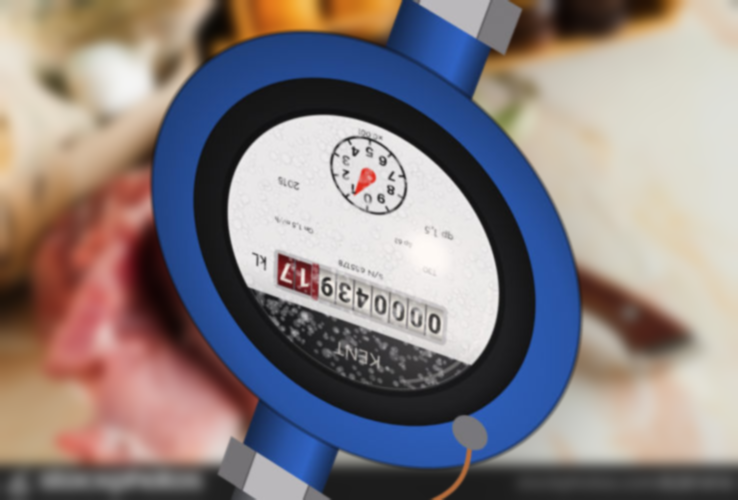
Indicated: 439.170kL
